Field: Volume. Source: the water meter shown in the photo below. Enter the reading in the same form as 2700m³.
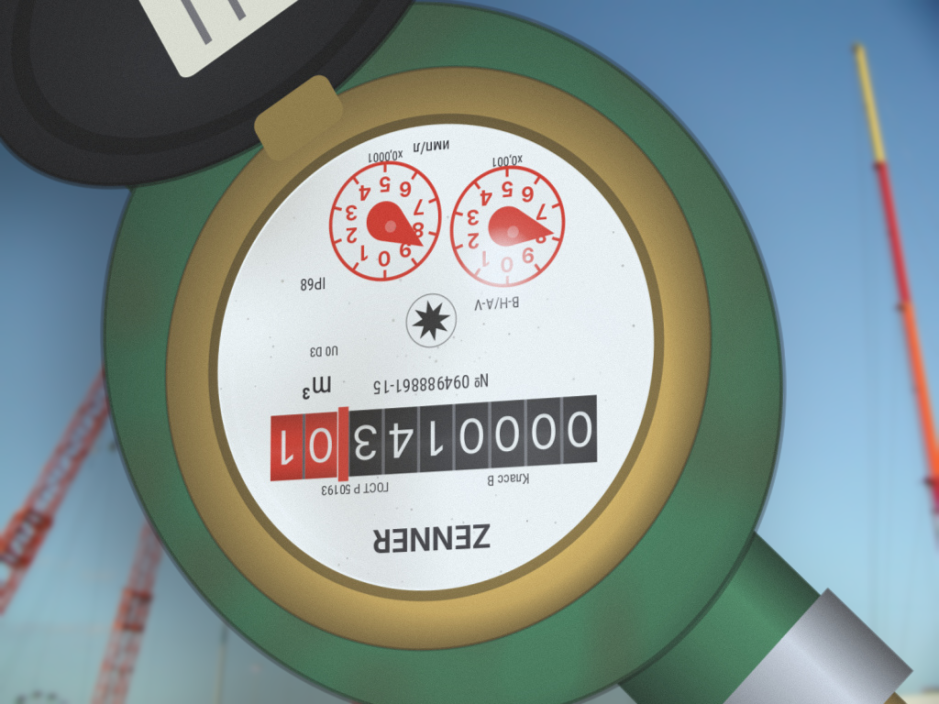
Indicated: 143.0178m³
